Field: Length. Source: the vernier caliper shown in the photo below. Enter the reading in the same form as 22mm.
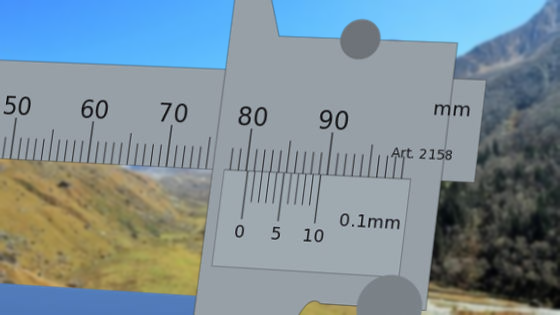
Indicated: 80.2mm
